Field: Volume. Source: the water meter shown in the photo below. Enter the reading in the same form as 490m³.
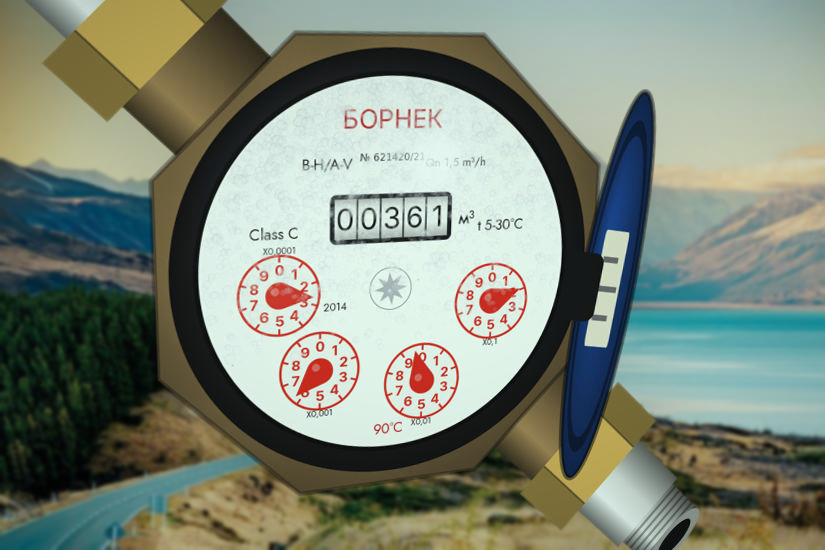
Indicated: 361.1962m³
